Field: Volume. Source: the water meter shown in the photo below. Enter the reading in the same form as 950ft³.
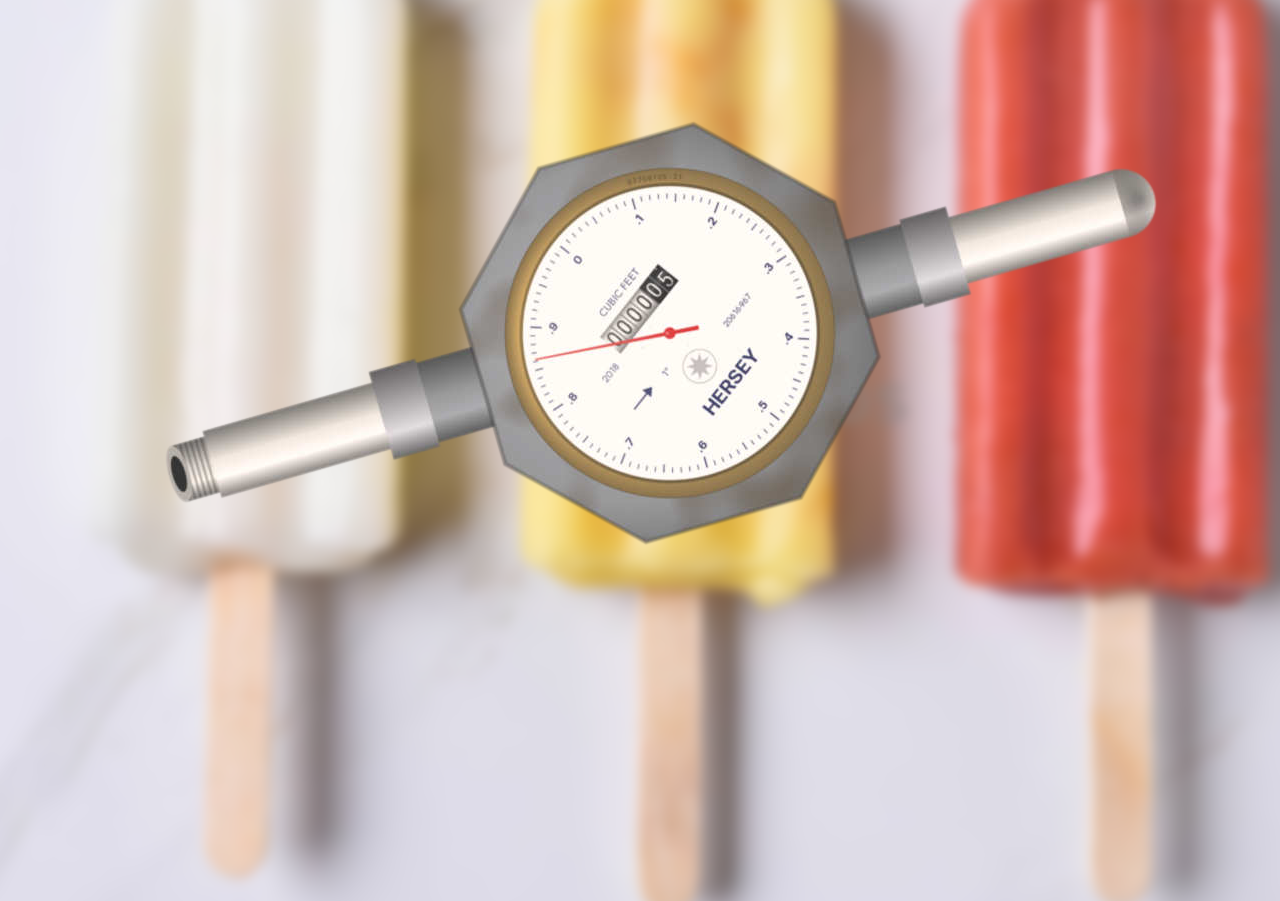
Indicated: 4.86ft³
